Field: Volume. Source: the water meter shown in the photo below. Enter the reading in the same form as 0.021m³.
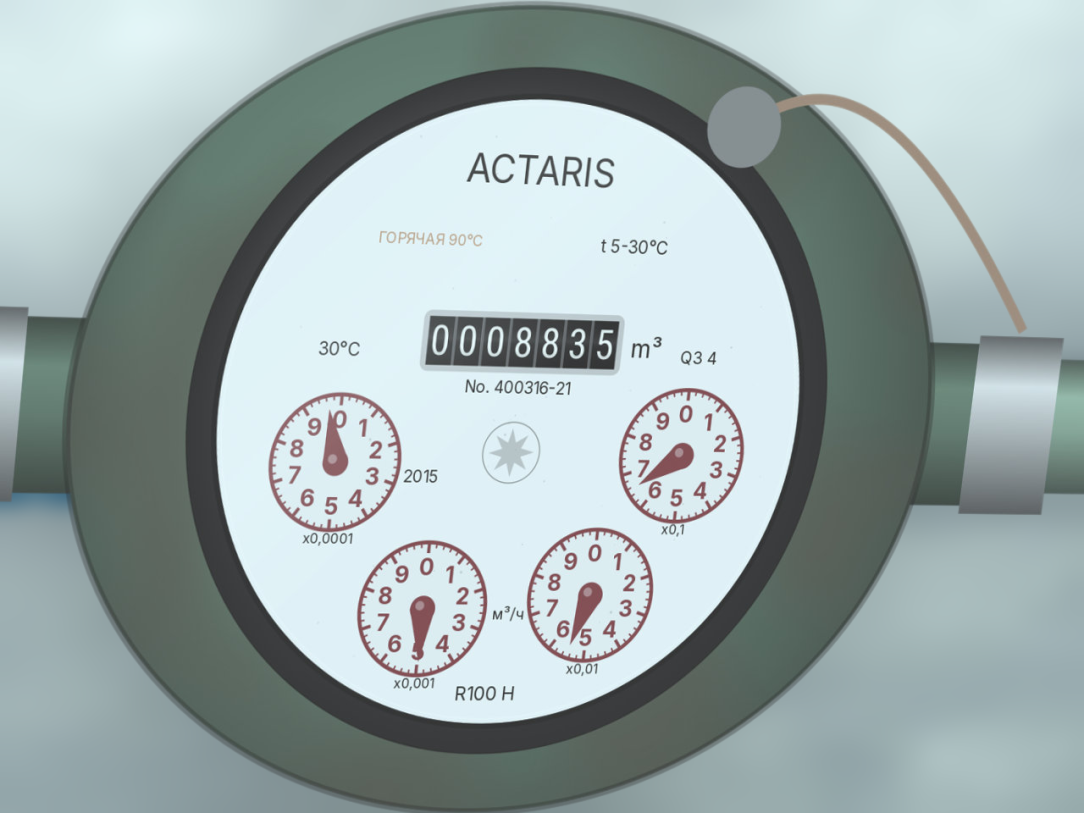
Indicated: 8835.6549m³
